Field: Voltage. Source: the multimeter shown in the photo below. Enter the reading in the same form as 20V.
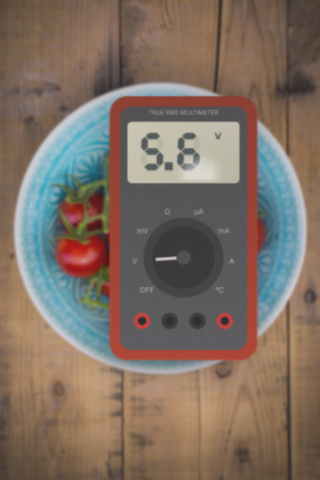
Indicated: 5.6V
